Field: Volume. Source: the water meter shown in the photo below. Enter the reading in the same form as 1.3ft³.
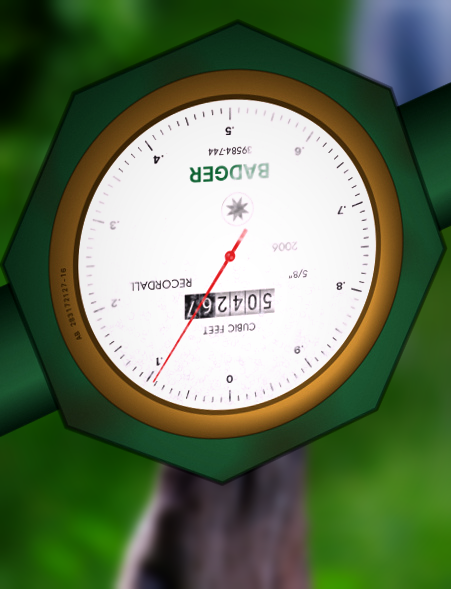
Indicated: 504267.09ft³
